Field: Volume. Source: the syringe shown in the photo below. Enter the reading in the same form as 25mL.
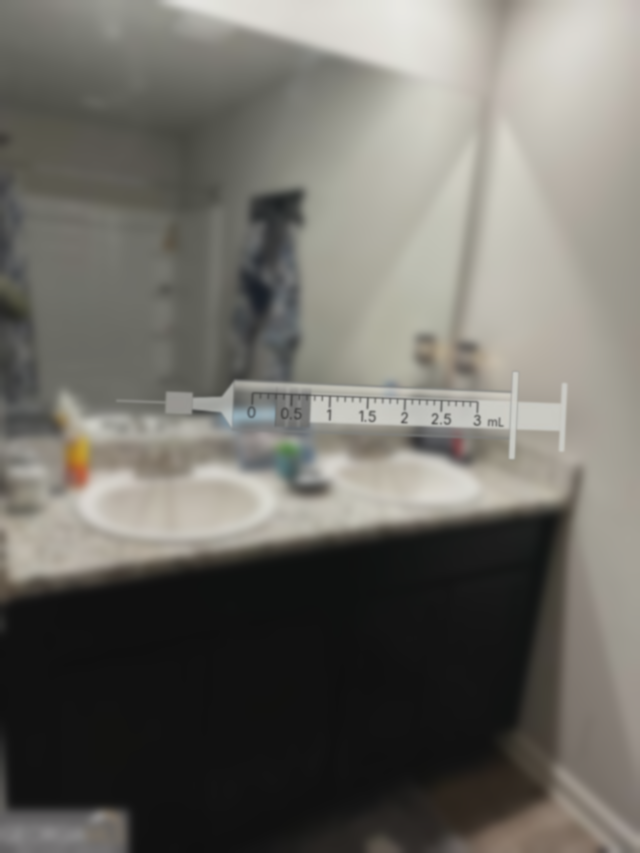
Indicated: 0.3mL
